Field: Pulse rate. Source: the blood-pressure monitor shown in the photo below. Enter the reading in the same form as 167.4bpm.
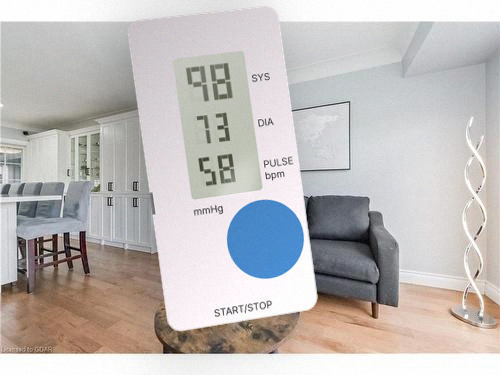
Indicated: 58bpm
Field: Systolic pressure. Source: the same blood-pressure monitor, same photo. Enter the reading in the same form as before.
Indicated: 98mmHg
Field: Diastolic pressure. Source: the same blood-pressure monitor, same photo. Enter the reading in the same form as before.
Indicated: 73mmHg
